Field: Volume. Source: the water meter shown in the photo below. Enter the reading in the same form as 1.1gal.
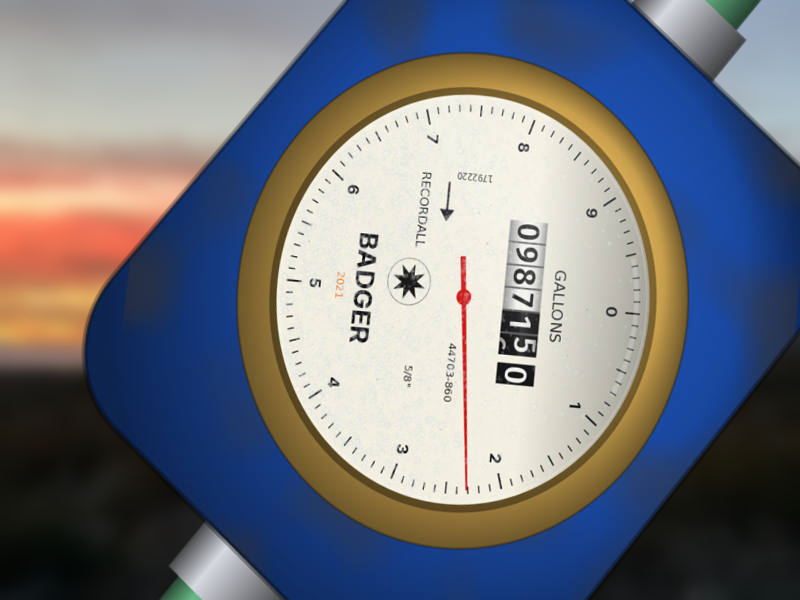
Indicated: 987152.3gal
